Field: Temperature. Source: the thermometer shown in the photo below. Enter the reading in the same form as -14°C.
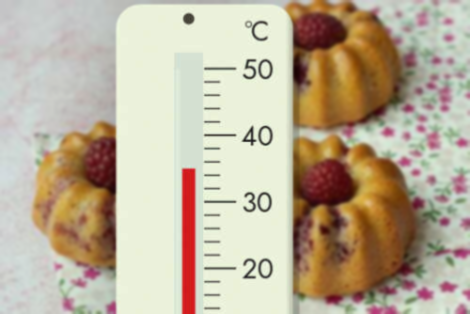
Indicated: 35°C
